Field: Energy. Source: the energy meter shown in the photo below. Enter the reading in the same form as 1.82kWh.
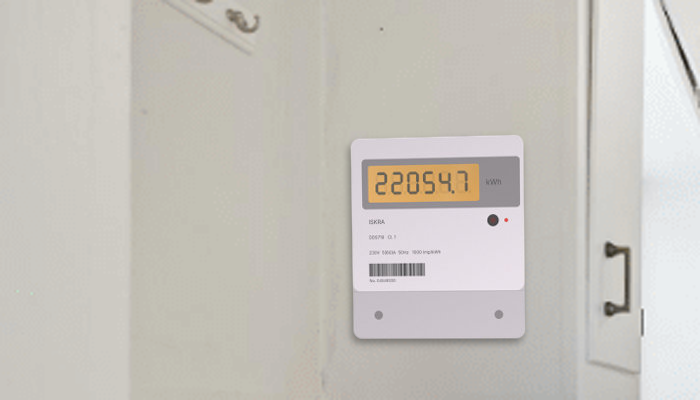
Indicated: 22054.7kWh
